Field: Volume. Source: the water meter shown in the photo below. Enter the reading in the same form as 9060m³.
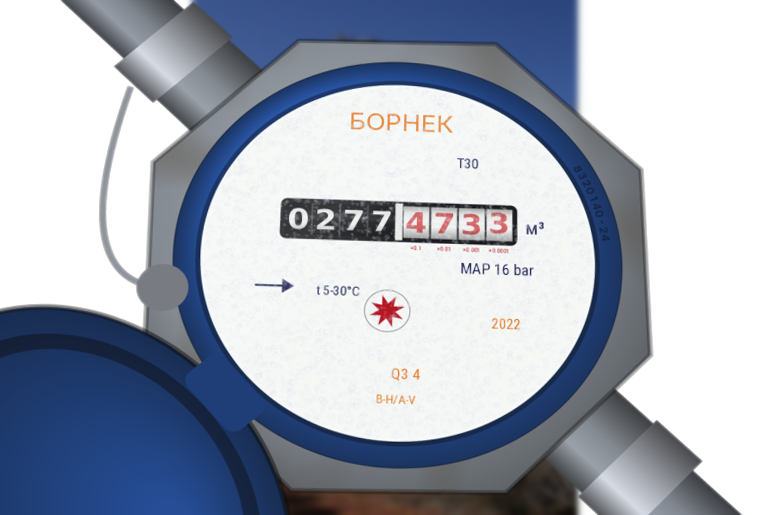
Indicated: 277.4733m³
